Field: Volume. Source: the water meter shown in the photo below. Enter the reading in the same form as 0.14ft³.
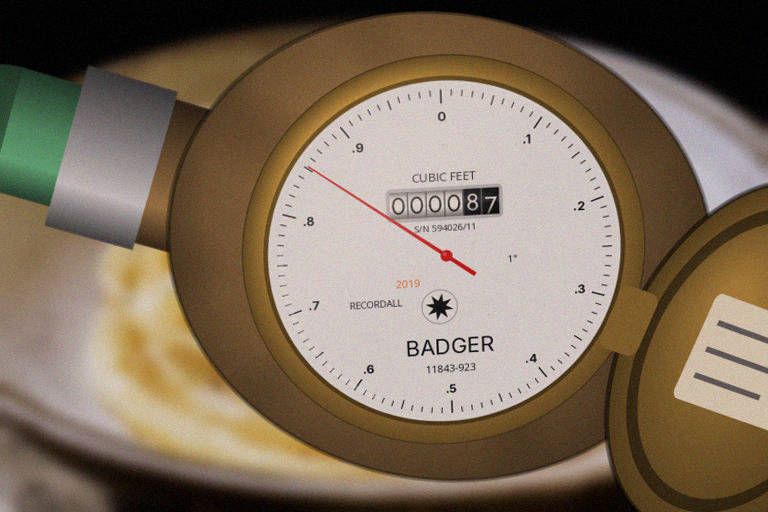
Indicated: 86.85ft³
